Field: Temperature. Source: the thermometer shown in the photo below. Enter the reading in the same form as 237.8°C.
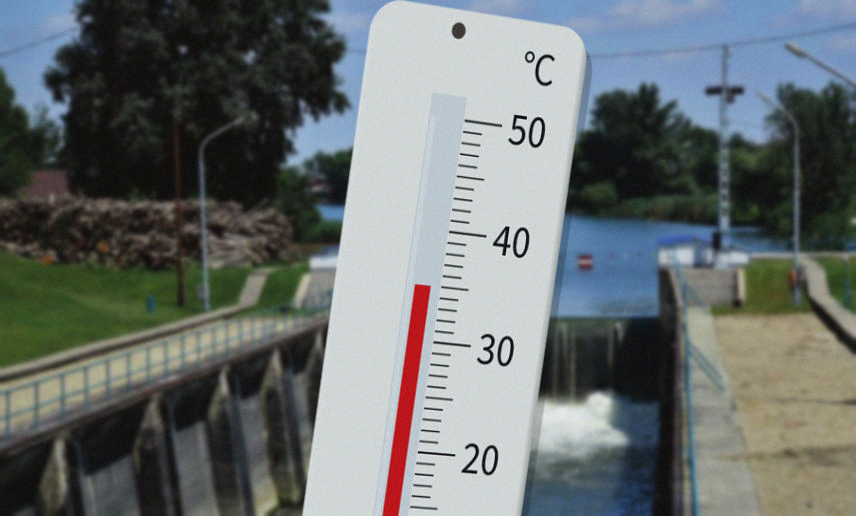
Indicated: 35°C
